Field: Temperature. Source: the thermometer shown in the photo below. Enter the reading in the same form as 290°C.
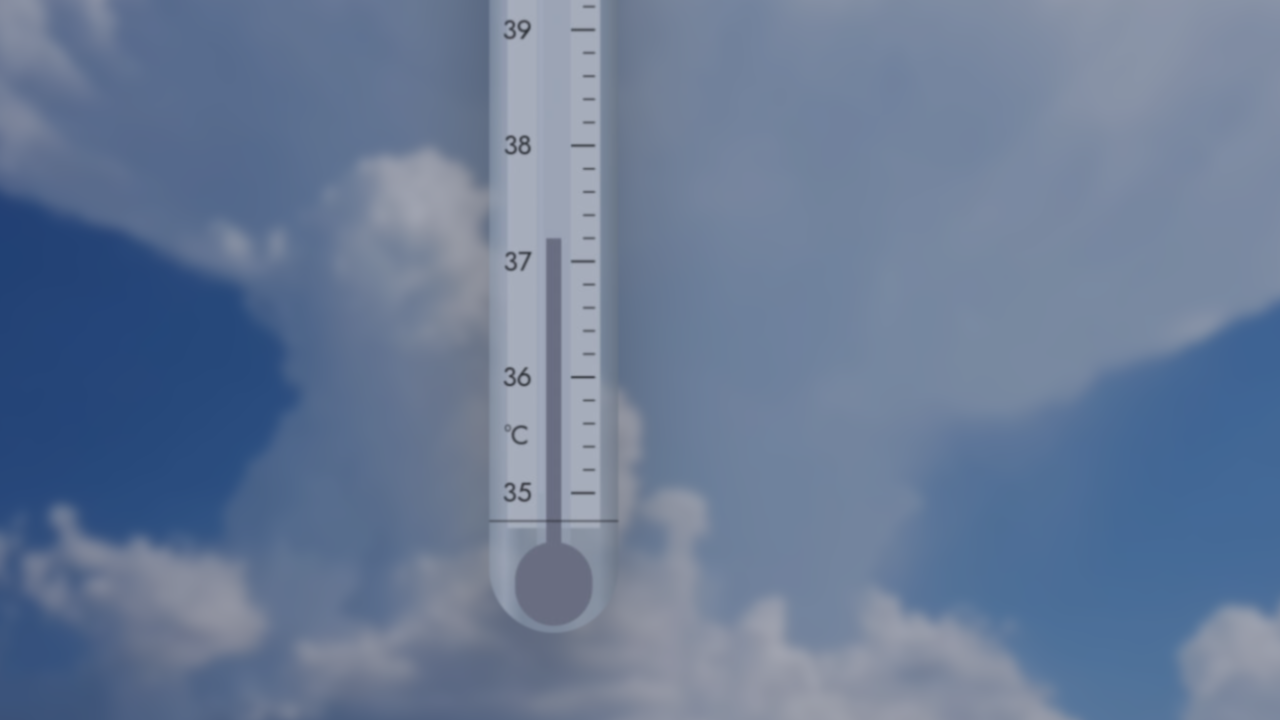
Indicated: 37.2°C
